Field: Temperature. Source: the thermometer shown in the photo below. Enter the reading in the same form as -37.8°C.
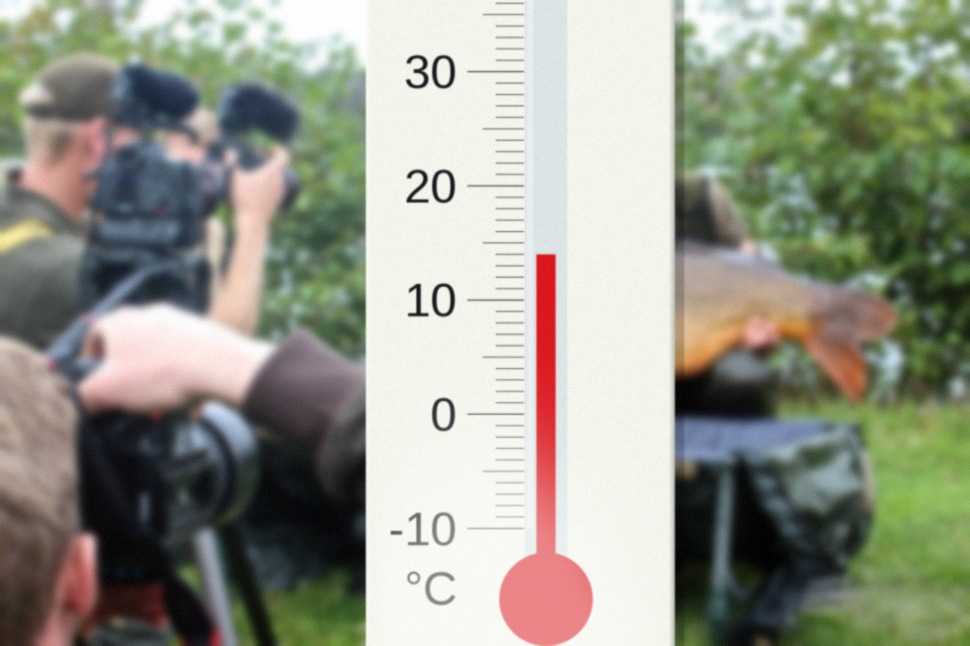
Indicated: 14°C
